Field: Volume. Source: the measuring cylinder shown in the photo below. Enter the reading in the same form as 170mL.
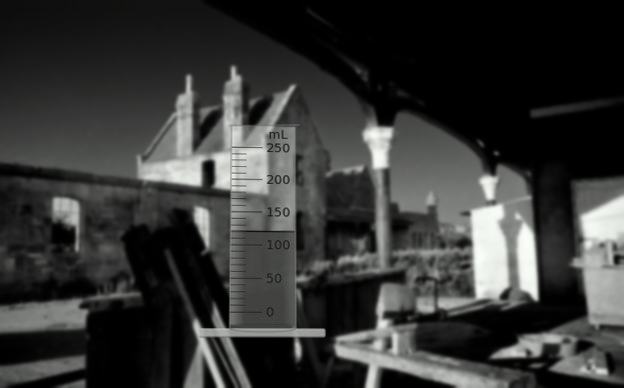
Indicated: 120mL
